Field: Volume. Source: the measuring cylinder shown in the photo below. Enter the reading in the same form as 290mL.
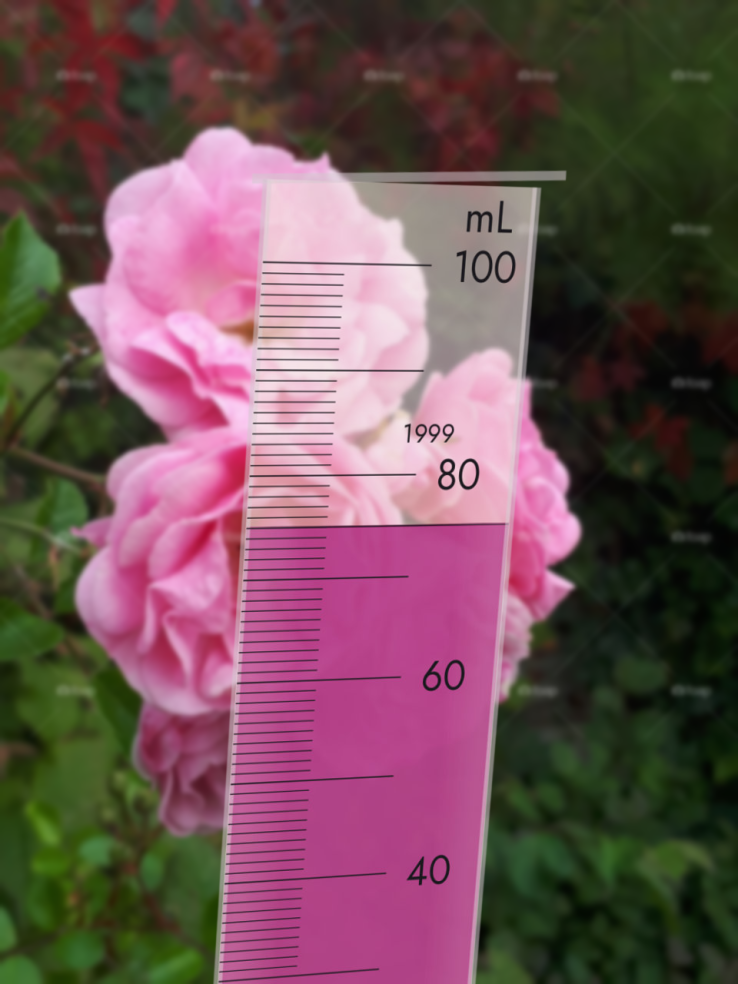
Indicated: 75mL
